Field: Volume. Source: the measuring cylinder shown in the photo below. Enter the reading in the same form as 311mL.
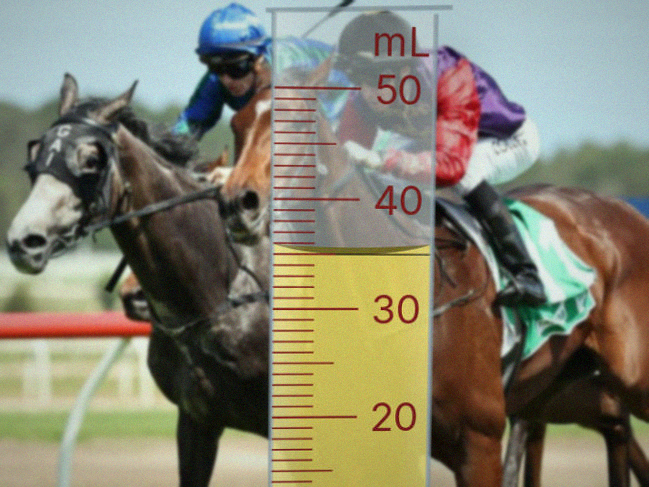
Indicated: 35mL
